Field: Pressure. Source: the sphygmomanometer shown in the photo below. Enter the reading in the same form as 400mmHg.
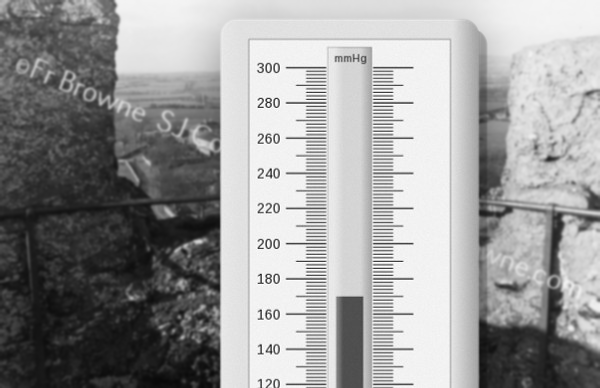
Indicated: 170mmHg
